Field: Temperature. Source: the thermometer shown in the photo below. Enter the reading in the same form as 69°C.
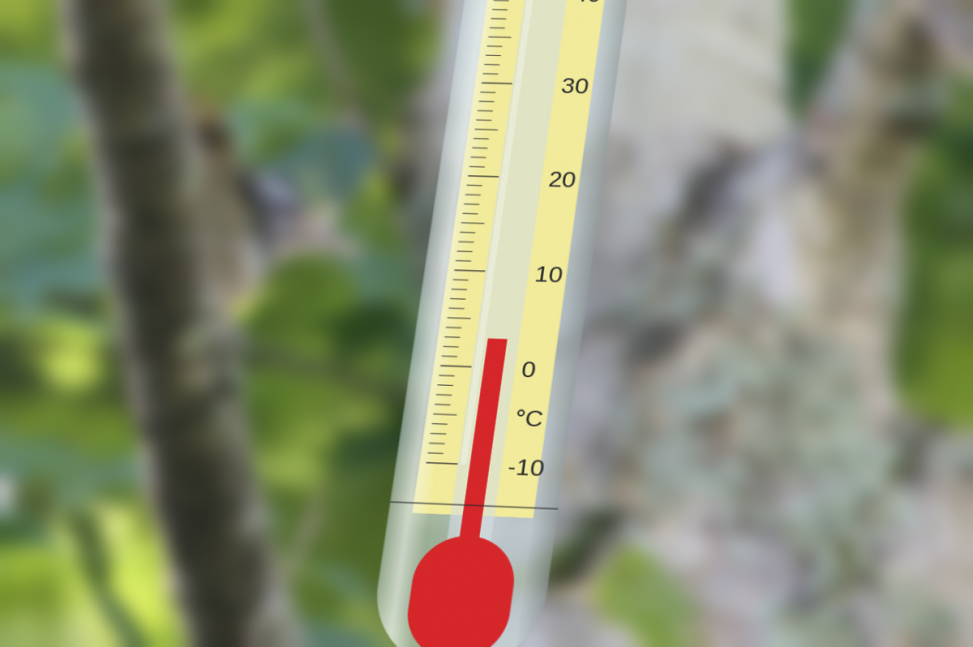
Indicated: 3°C
